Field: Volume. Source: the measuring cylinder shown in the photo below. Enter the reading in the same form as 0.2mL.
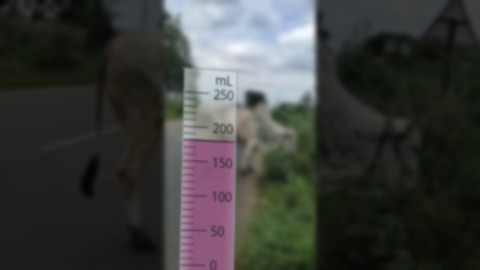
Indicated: 180mL
